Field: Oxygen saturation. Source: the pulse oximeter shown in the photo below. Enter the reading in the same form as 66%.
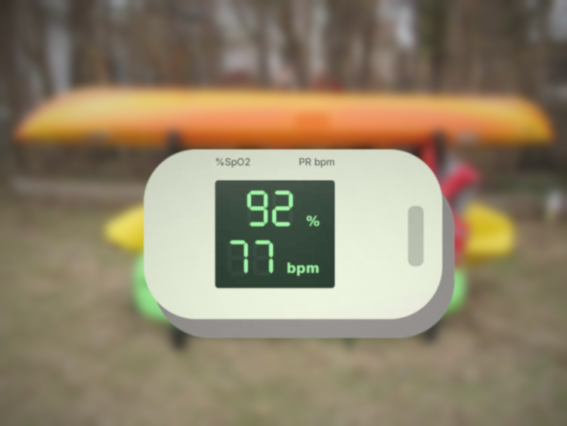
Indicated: 92%
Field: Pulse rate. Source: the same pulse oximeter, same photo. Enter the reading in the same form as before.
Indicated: 77bpm
